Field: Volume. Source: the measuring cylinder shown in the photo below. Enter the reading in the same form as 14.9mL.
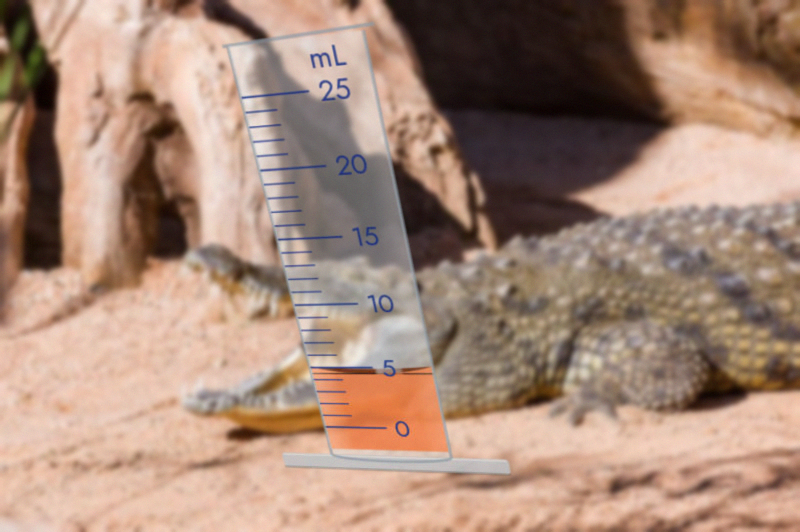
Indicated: 4.5mL
